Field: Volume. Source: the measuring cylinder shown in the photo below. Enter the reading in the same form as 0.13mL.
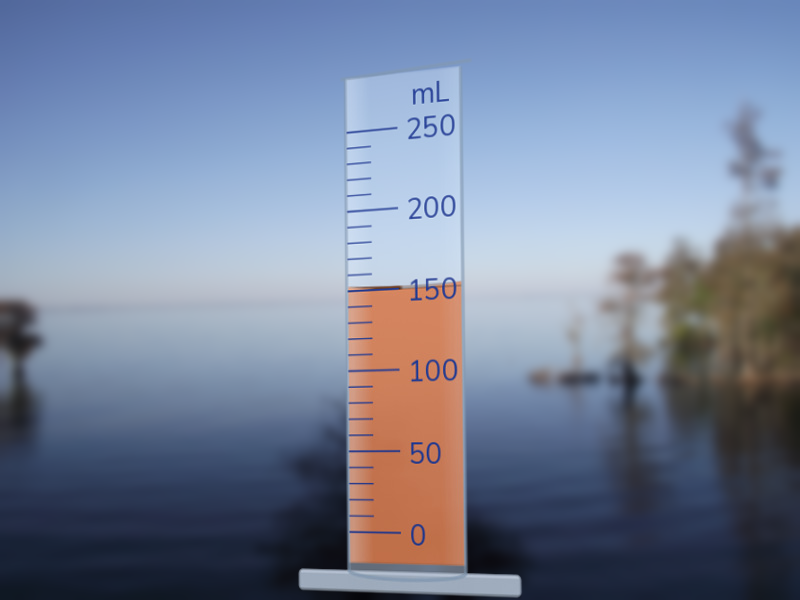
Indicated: 150mL
